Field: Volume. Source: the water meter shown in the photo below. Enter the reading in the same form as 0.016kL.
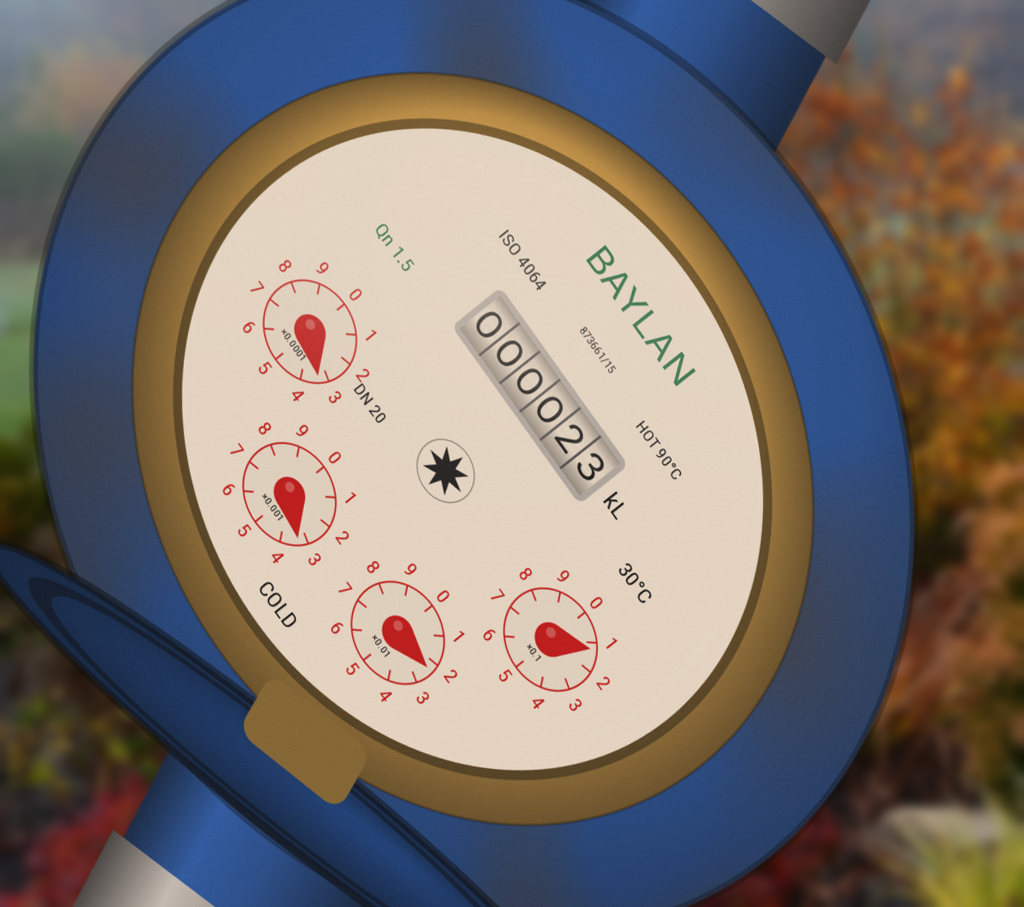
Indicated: 23.1233kL
